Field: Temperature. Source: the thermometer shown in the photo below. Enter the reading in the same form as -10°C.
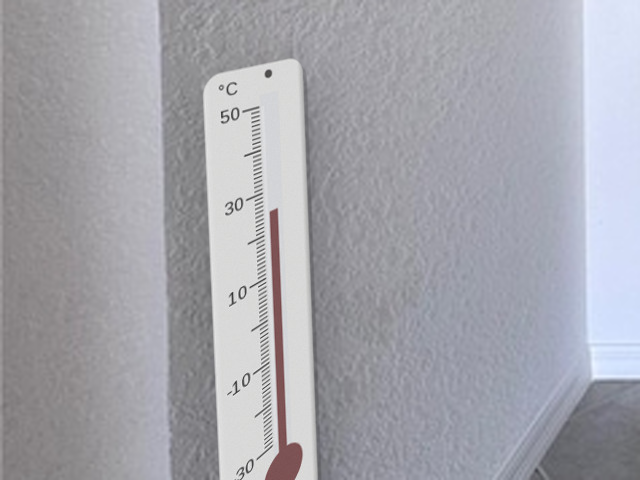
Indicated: 25°C
